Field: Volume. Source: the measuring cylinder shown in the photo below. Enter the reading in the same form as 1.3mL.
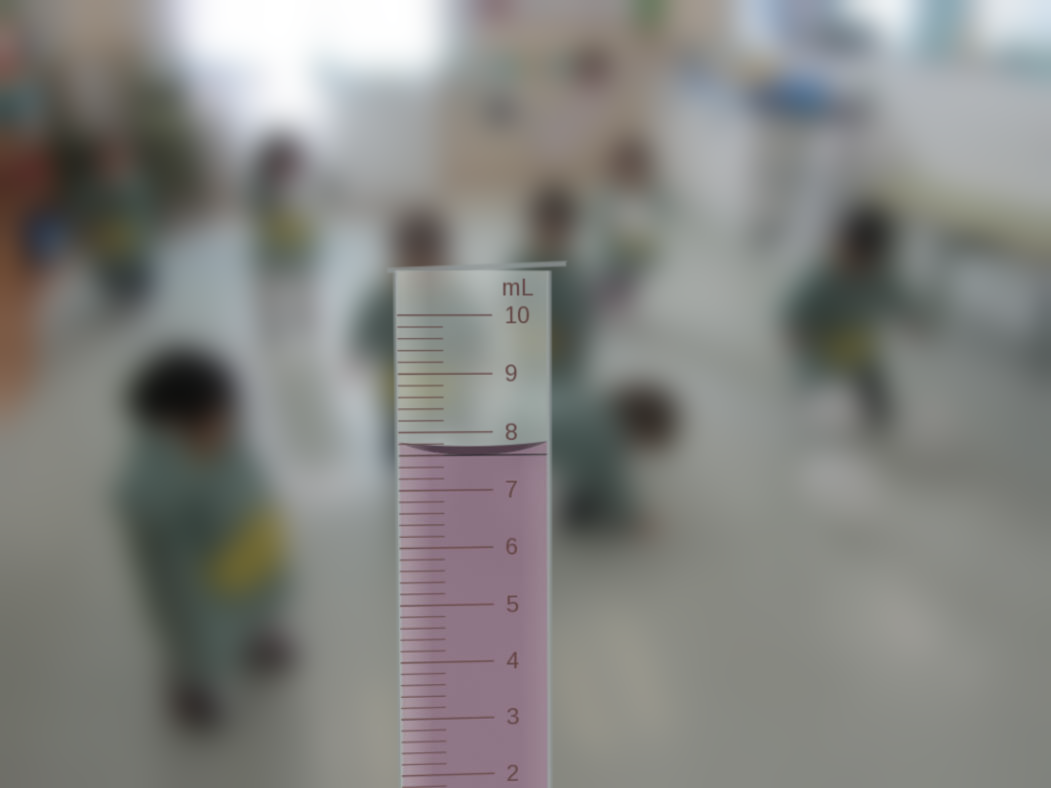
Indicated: 7.6mL
